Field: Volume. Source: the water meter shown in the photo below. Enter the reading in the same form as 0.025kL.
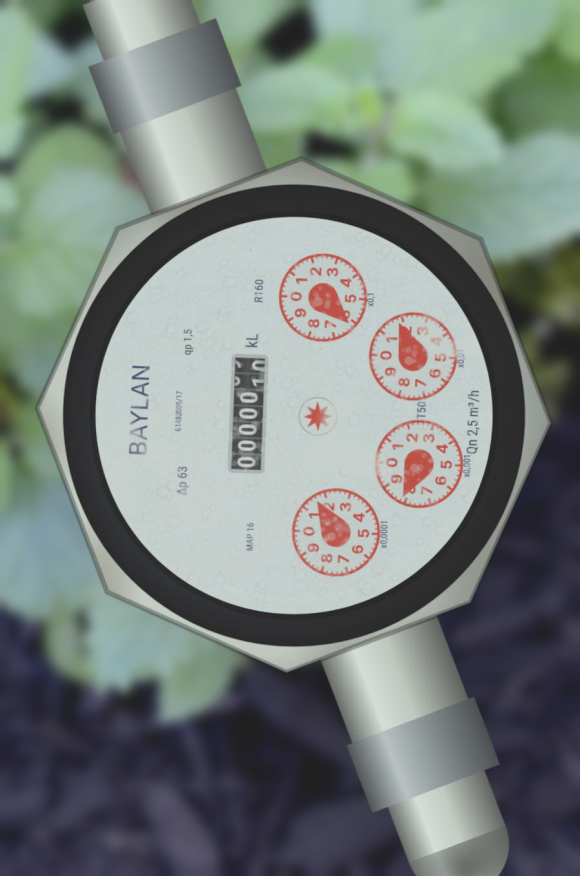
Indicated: 9.6181kL
